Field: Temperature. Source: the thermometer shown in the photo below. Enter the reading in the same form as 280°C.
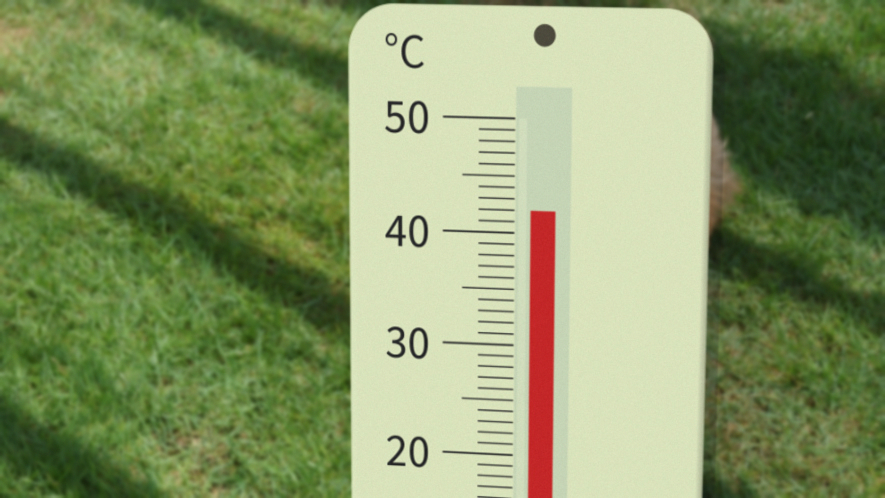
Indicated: 42°C
